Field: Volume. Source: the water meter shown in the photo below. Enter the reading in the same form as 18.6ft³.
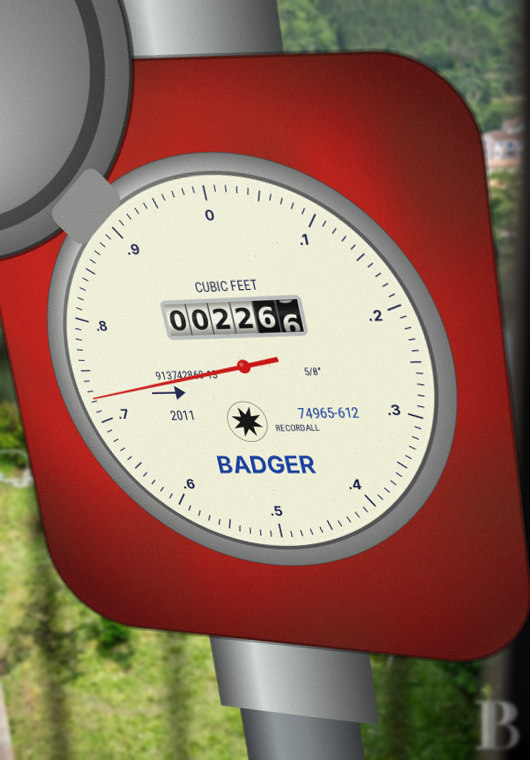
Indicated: 2265.72ft³
